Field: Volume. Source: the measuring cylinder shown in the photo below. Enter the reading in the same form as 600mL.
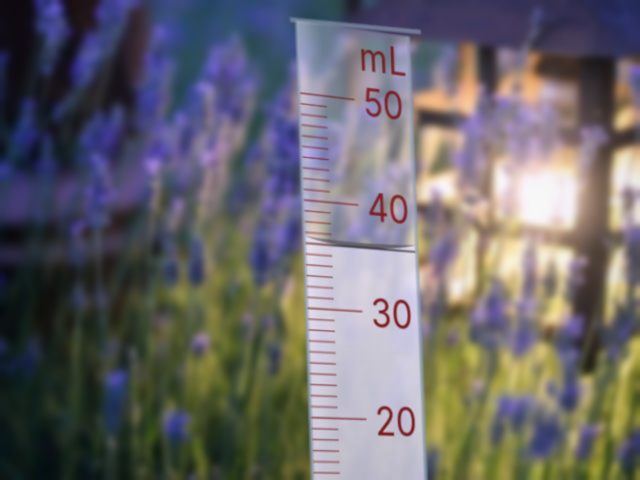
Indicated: 36mL
